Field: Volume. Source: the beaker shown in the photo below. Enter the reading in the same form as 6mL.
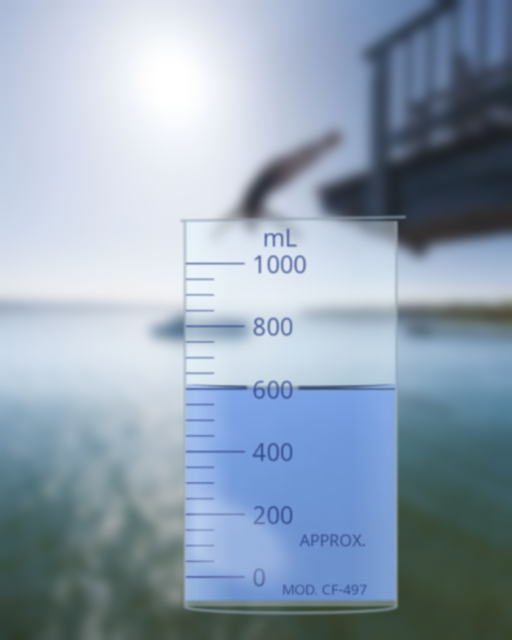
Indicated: 600mL
